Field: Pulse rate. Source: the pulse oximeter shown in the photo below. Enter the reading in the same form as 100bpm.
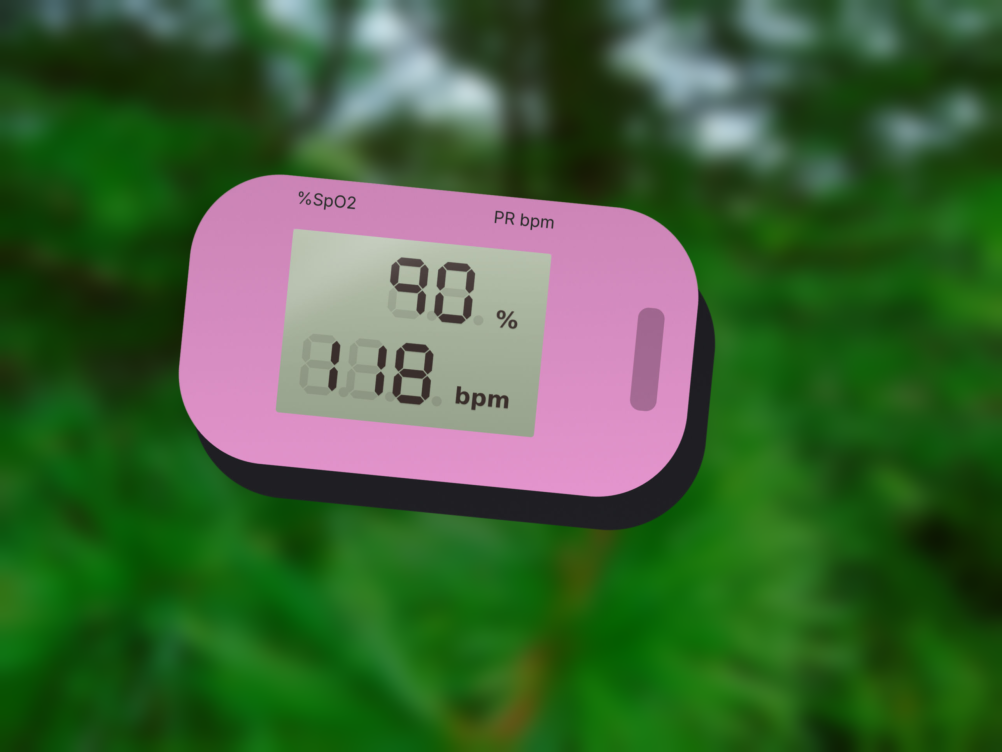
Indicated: 118bpm
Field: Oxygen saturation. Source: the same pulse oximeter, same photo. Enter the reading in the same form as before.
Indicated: 90%
